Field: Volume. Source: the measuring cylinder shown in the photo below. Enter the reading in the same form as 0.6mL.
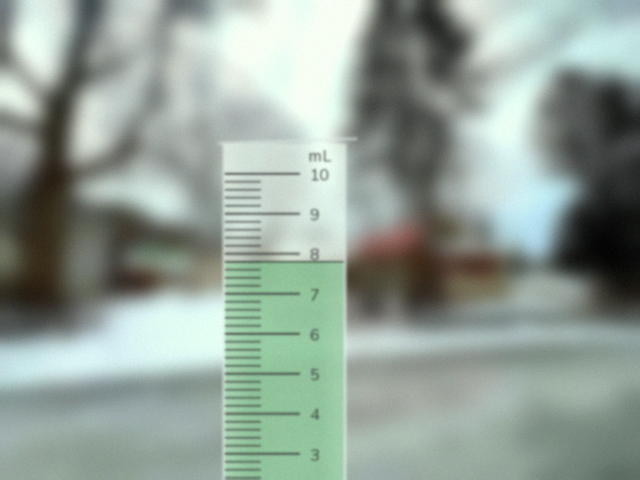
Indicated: 7.8mL
